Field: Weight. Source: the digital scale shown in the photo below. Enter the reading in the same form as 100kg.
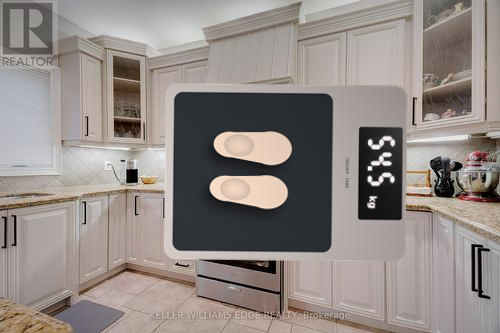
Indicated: 54.5kg
